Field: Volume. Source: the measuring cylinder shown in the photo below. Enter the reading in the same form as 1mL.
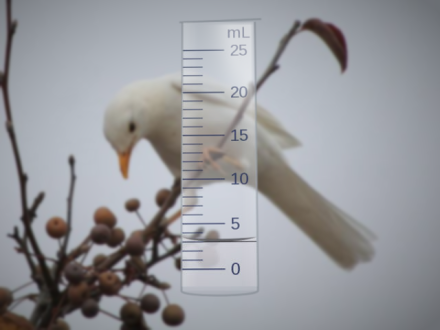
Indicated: 3mL
